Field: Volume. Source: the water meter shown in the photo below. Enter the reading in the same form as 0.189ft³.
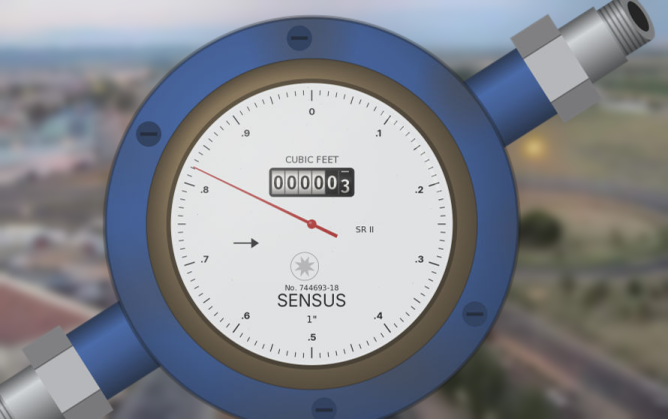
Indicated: 2.82ft³
